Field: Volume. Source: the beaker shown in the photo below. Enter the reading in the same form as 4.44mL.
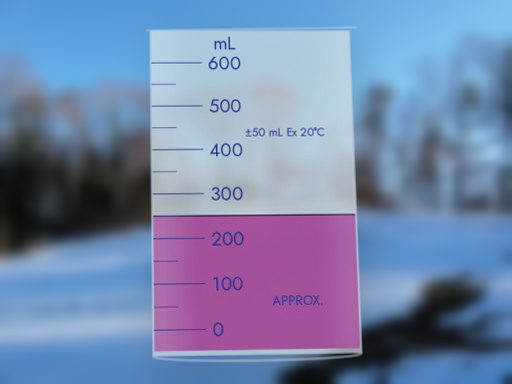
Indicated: 250mL
